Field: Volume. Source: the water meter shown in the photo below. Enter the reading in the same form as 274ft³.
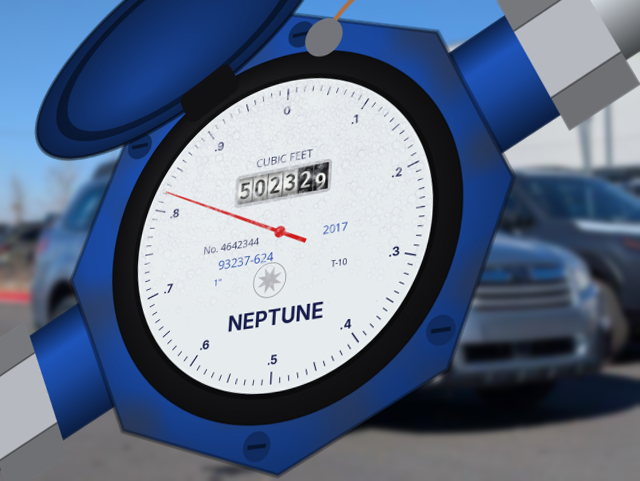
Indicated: 502328.82ft³
